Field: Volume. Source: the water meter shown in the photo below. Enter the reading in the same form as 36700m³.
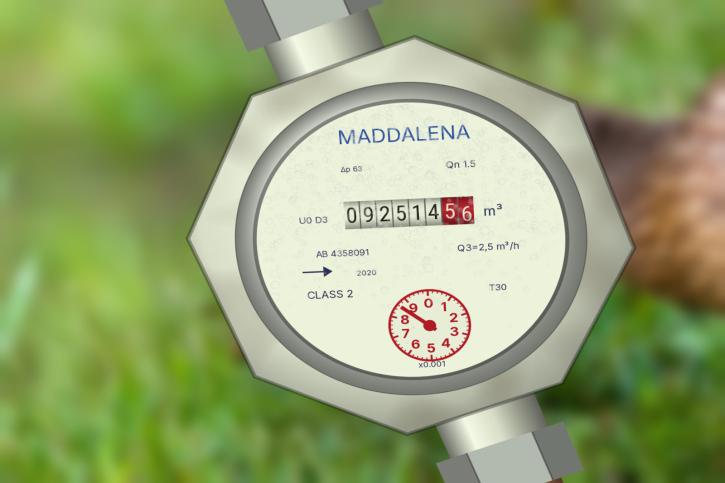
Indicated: 92514.558m³
